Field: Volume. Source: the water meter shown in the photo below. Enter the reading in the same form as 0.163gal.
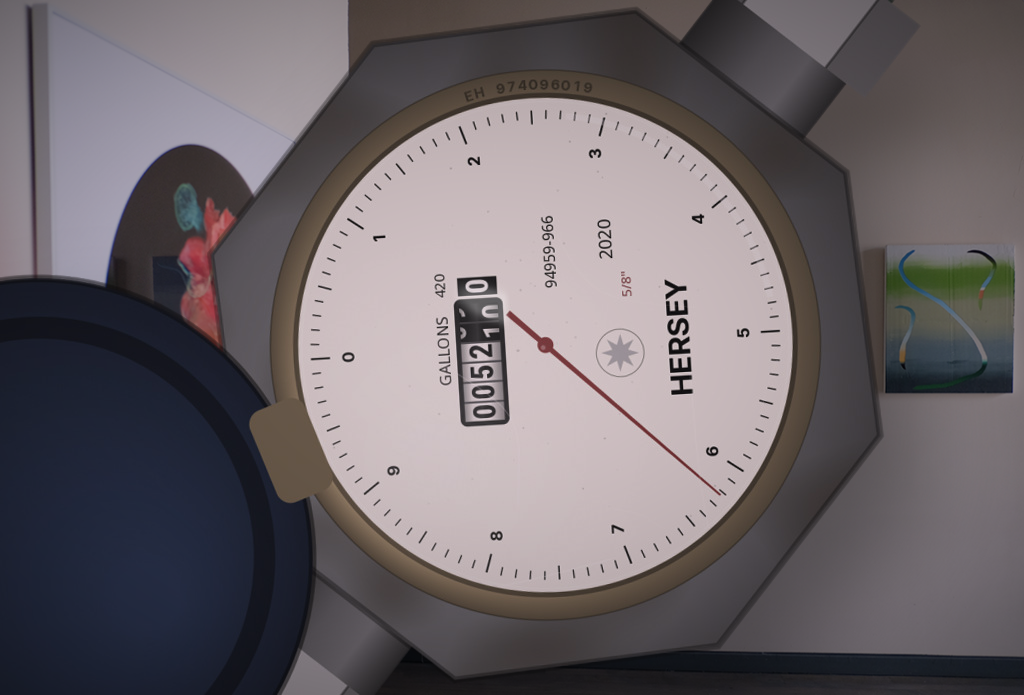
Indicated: 52096.2gal
